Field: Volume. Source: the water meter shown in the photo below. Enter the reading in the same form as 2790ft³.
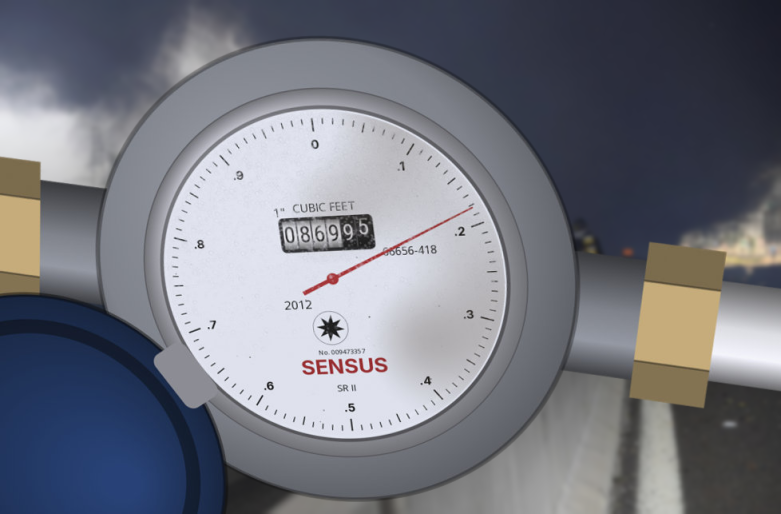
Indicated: 86995.18ft³
